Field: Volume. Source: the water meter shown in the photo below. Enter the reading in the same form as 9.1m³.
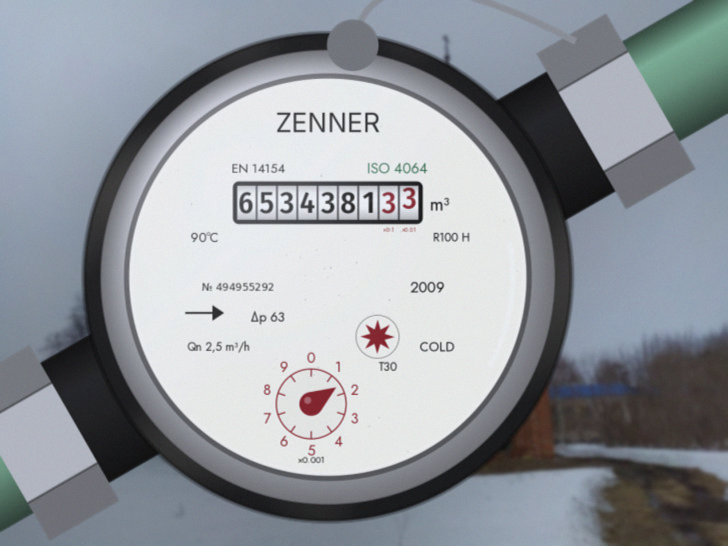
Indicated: 6534381.331m³
